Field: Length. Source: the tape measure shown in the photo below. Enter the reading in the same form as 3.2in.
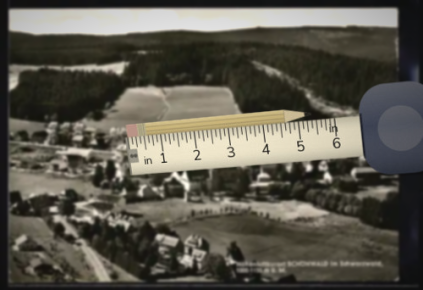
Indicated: 5.375in
